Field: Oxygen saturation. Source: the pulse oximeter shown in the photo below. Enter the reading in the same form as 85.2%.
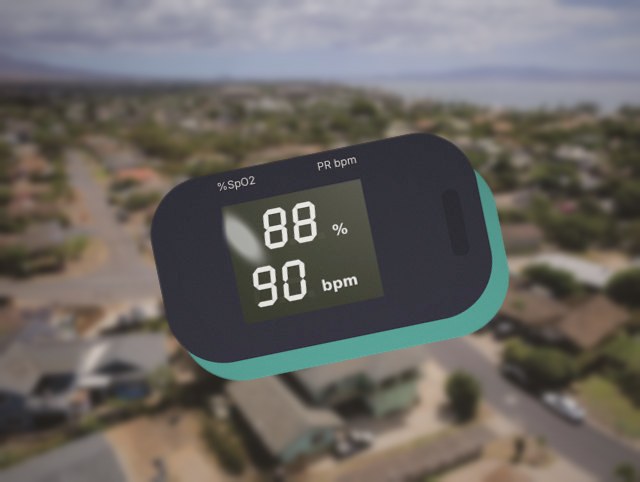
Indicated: 88%
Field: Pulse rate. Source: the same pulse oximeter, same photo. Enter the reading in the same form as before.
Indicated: 90bpm
